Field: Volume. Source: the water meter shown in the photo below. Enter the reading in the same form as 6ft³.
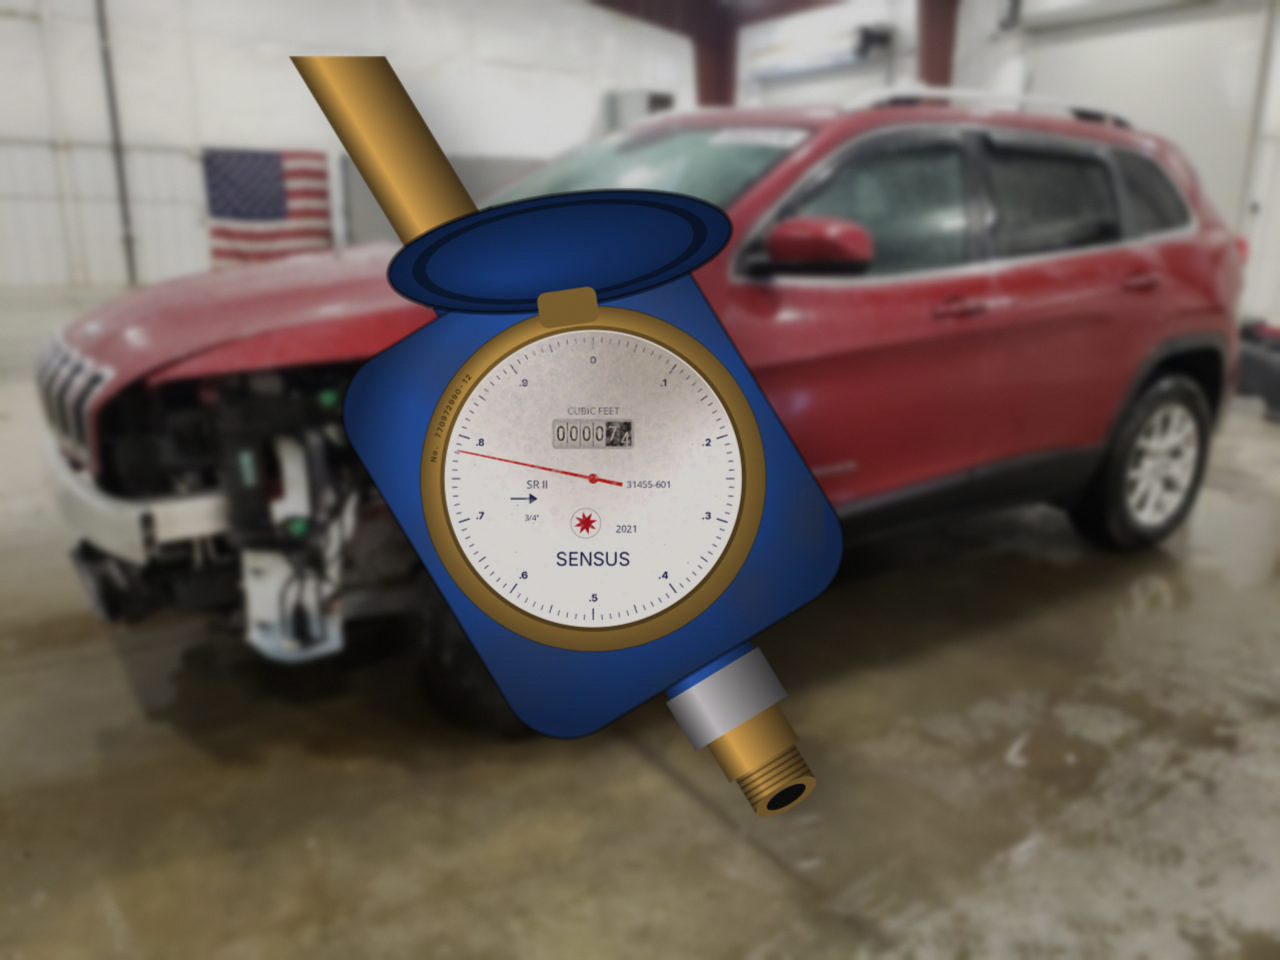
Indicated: 73.78ft³
